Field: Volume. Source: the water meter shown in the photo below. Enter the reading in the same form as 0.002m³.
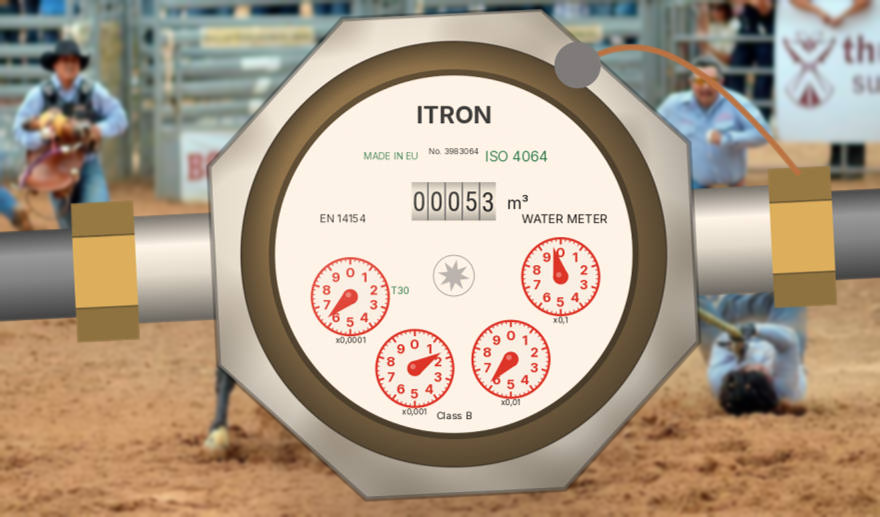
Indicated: 52.9616m³
